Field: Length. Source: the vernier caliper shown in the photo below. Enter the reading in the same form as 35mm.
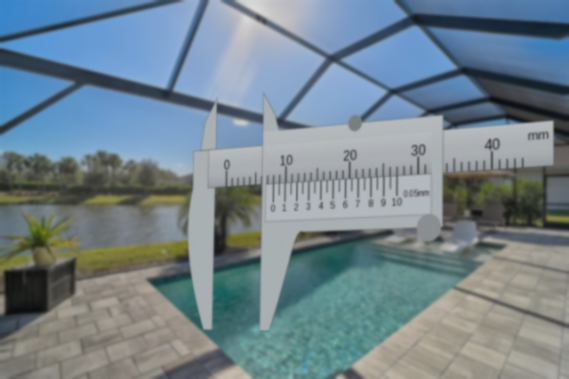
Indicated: 8.0mm
